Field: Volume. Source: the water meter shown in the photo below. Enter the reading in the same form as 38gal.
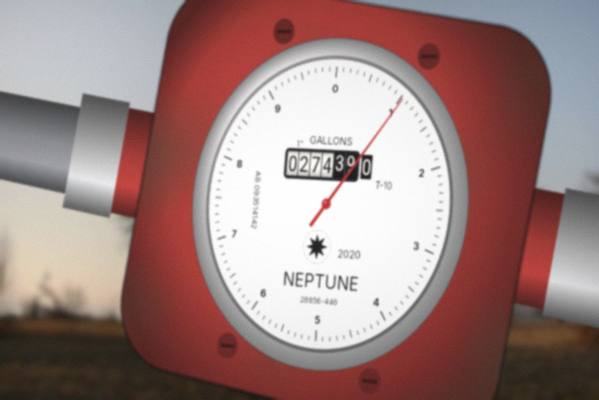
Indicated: 274391.0gal
